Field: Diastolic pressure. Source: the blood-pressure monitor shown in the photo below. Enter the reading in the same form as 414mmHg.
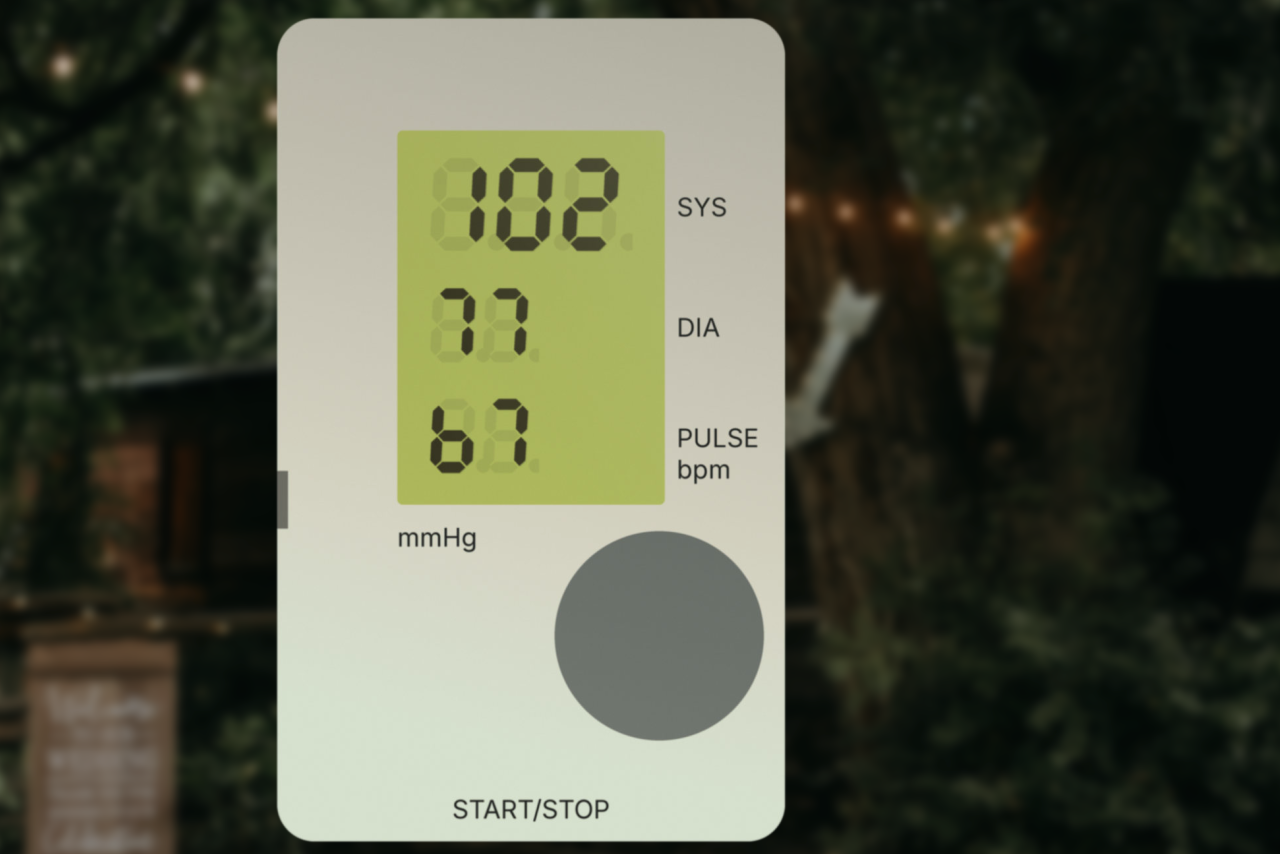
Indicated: 77mmHg
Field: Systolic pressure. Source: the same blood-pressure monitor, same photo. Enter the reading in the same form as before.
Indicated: 102mmHg
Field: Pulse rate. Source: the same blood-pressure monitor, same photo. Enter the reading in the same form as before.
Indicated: 67bpm
